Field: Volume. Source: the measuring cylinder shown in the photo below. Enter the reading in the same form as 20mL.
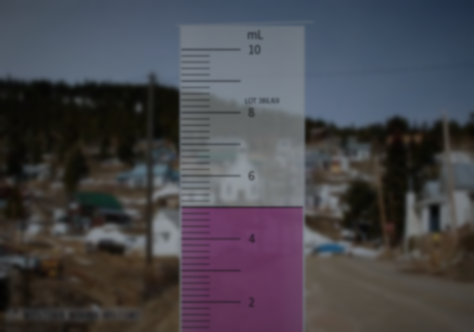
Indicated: 5mL
